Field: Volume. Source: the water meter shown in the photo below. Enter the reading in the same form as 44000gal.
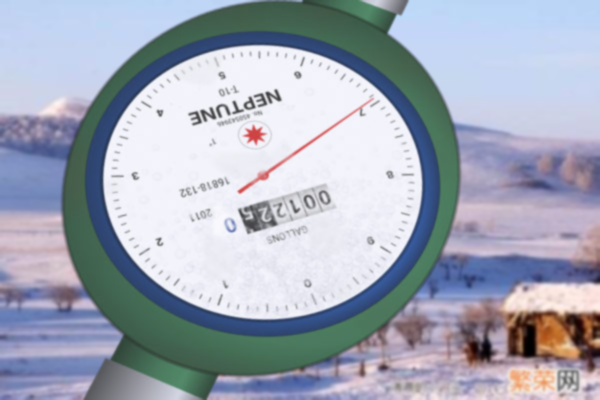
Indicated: 12246.9gal
